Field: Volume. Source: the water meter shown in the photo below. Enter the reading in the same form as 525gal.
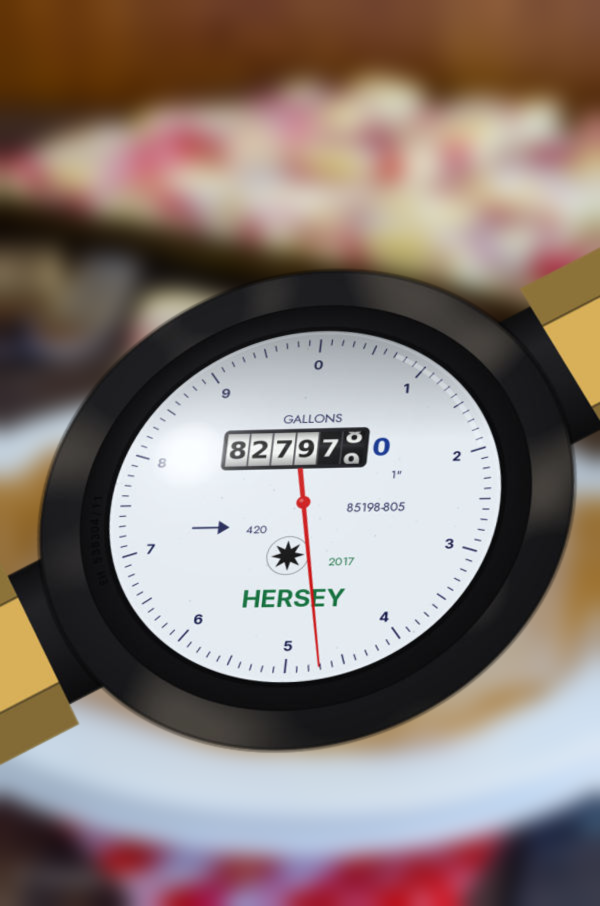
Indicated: 8279784.7gal
